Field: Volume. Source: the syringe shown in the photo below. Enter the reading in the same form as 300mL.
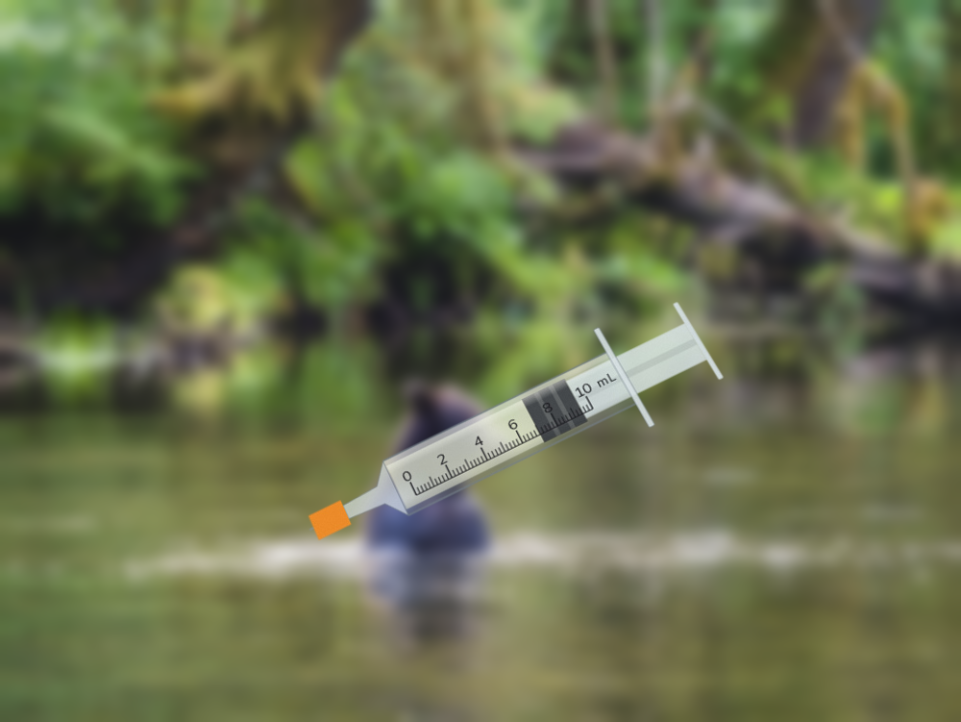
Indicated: 7mL
